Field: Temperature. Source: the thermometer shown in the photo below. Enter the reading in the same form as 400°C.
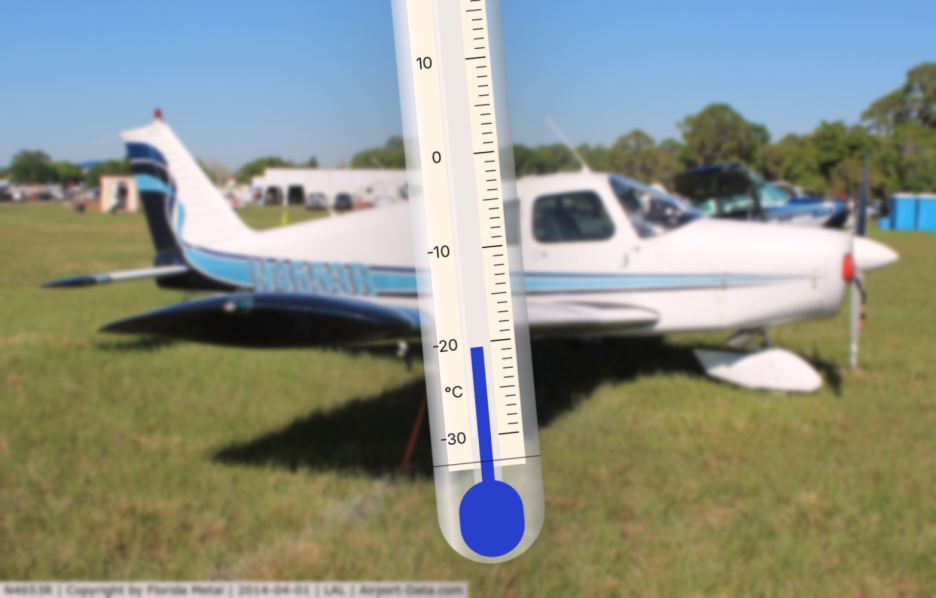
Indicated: -20.5°C
